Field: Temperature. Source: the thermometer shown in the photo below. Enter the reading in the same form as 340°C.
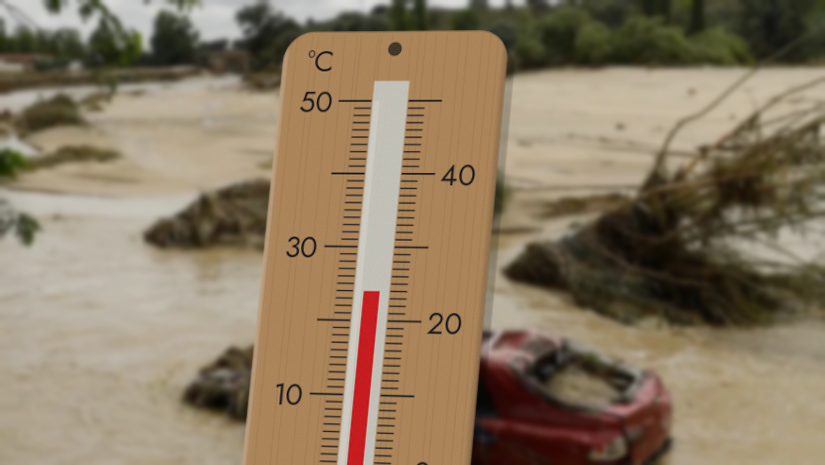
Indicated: 24°C
